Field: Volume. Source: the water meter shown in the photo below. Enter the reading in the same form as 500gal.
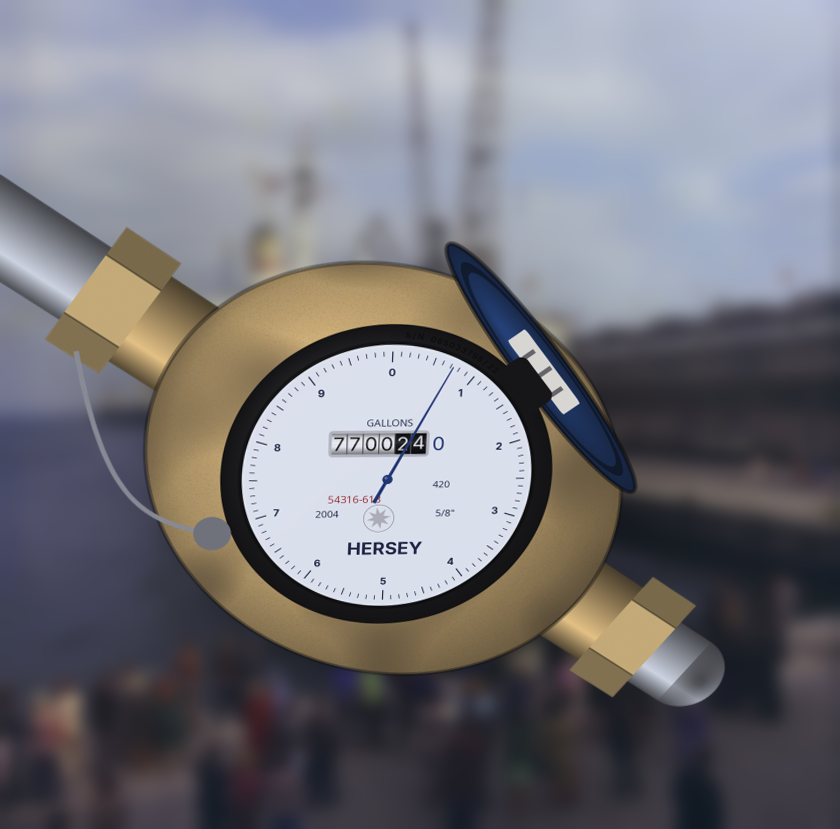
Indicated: 7700240.7gal
